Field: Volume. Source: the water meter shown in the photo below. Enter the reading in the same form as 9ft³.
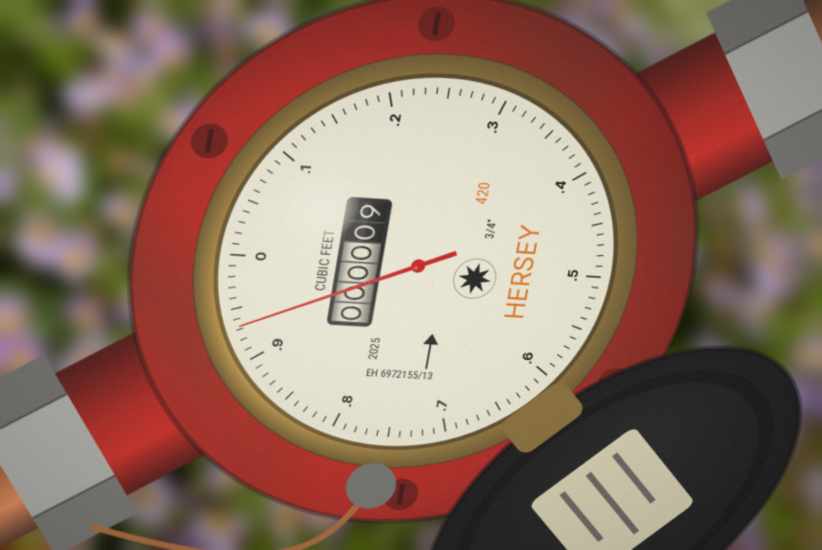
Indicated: 8.93ft³
